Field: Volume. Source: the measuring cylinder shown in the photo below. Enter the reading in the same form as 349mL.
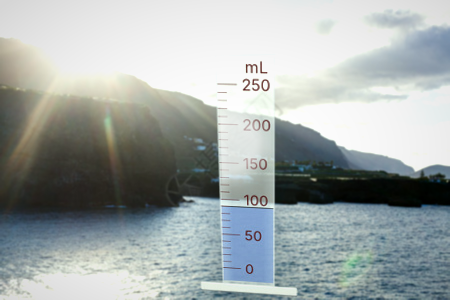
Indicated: 90mL
